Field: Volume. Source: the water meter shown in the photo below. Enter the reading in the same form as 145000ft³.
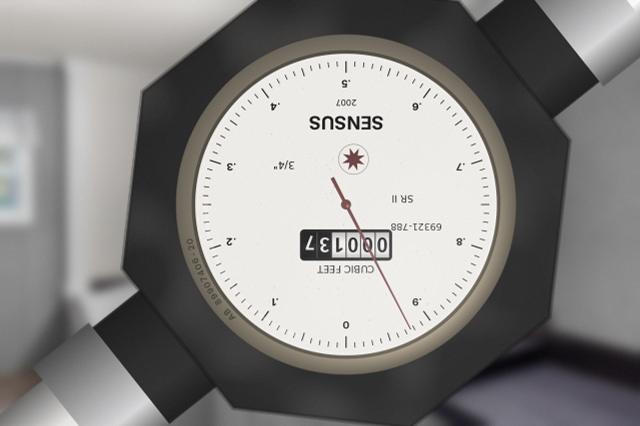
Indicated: 136.92ft³
